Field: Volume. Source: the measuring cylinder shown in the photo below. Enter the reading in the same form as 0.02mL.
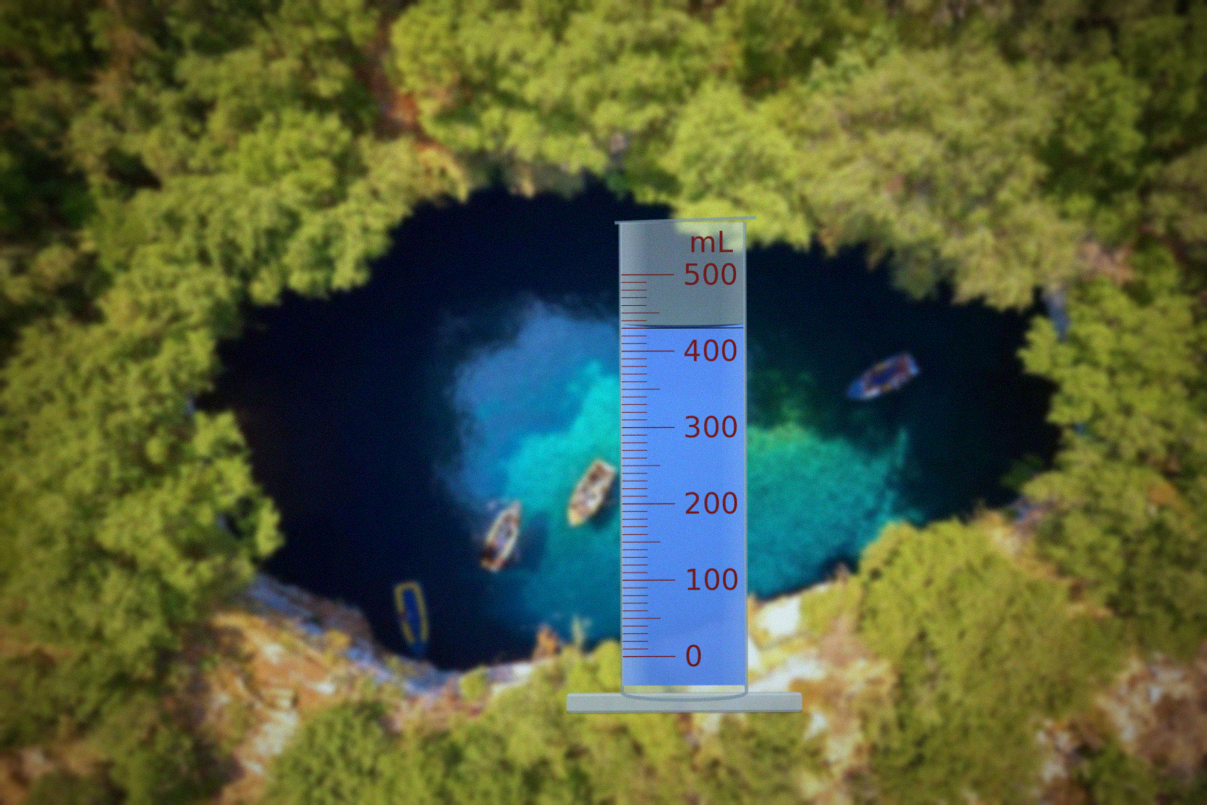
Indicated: 430mL
